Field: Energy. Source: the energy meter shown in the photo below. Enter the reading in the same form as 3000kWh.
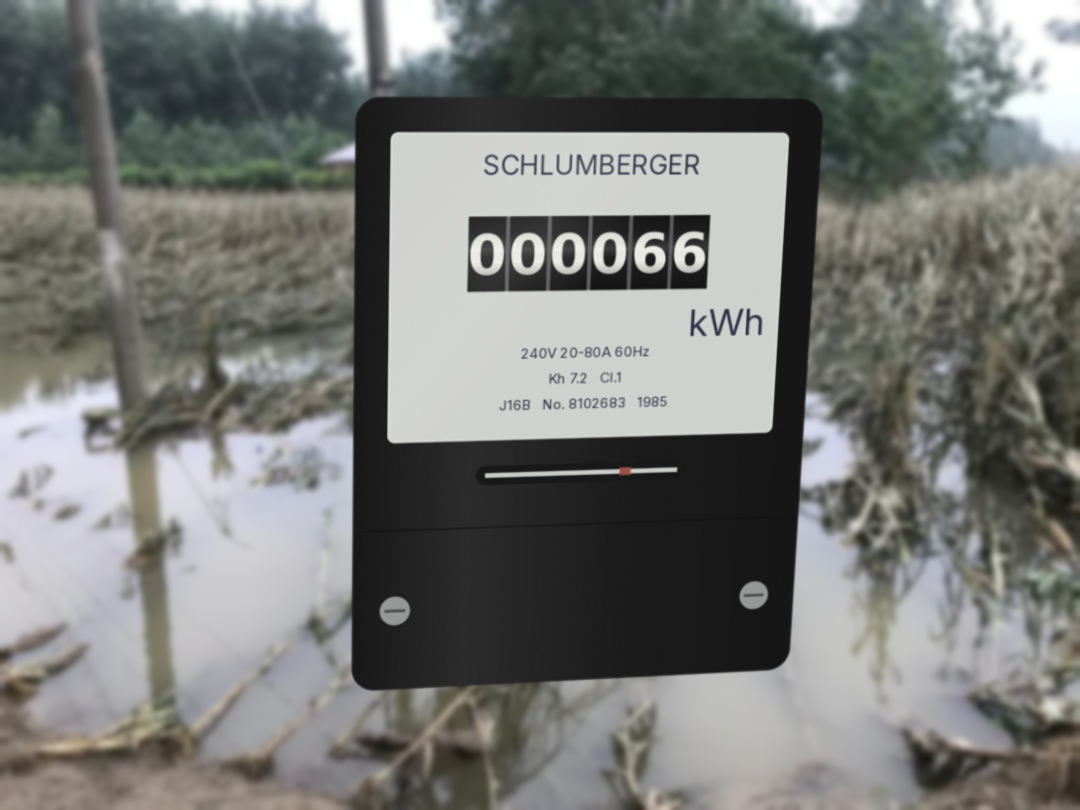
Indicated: 66kWh
